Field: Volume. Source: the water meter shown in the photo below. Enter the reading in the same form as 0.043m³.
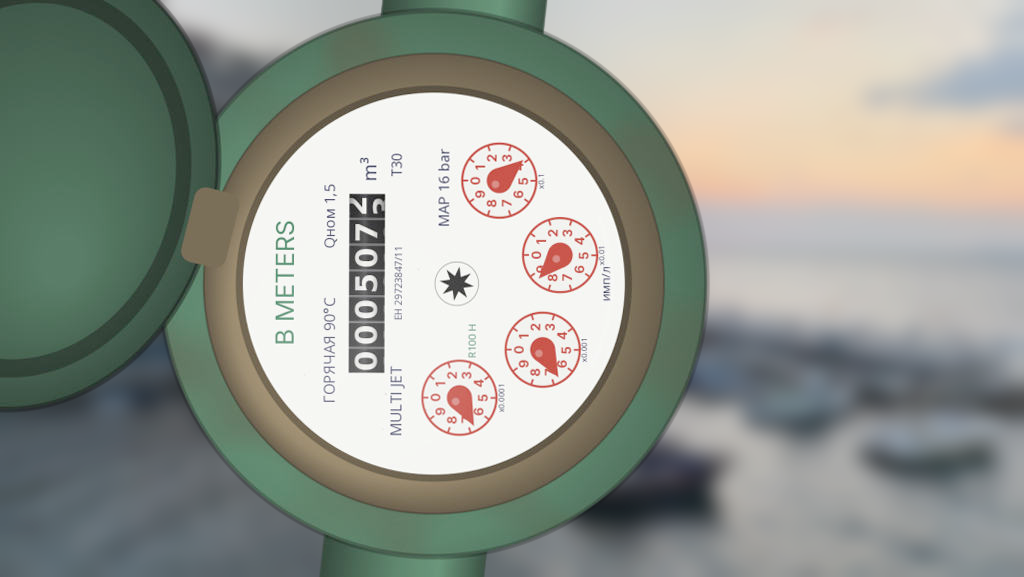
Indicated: 5072.3866m³
